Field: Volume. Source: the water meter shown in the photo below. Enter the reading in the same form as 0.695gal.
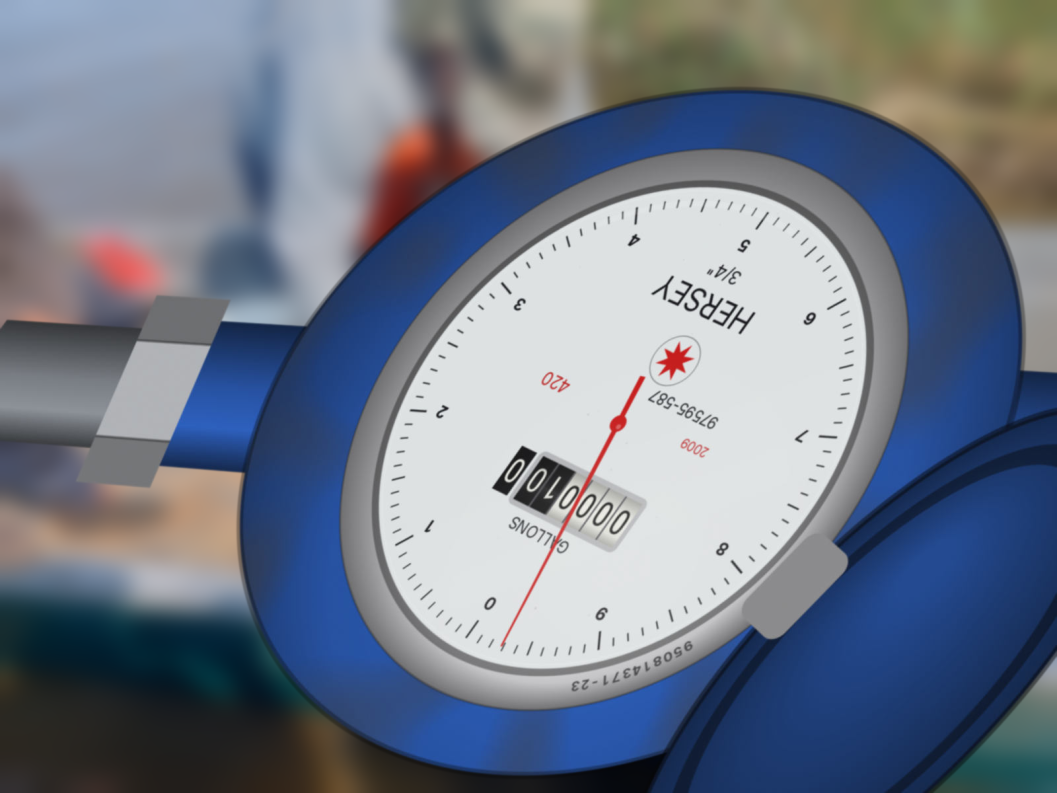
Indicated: 99.7gal
